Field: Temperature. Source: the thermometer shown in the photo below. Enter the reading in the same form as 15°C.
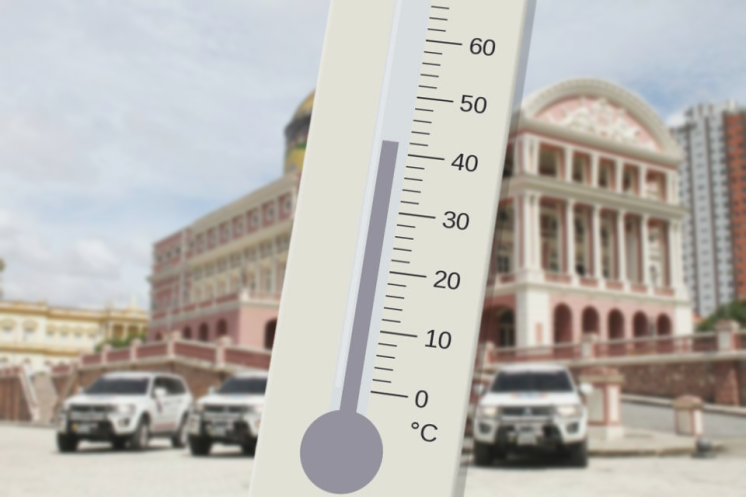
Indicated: 42°C
